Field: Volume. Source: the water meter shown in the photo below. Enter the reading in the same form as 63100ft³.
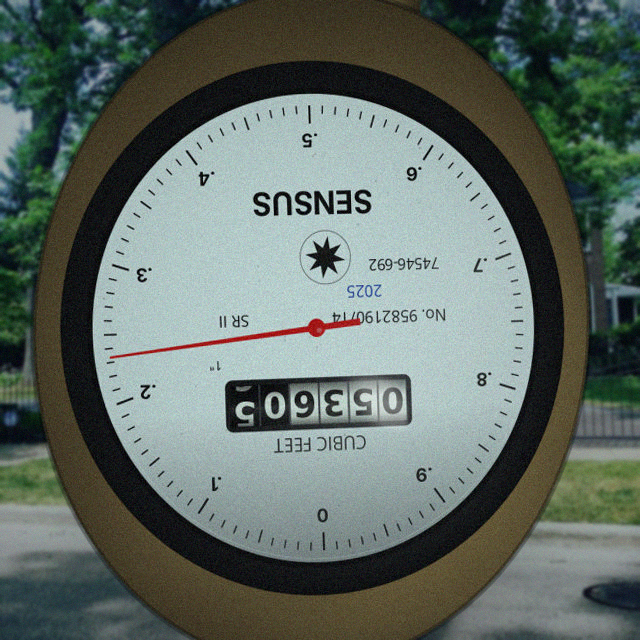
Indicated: 53605.23ft³
